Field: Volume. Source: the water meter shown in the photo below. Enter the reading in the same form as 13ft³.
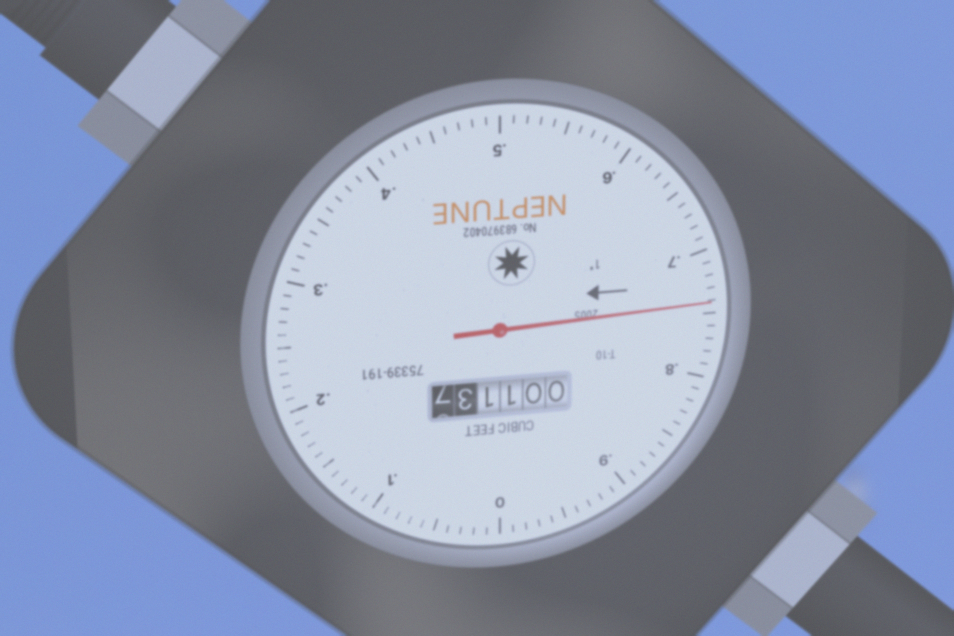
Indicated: 1136.74ft³
